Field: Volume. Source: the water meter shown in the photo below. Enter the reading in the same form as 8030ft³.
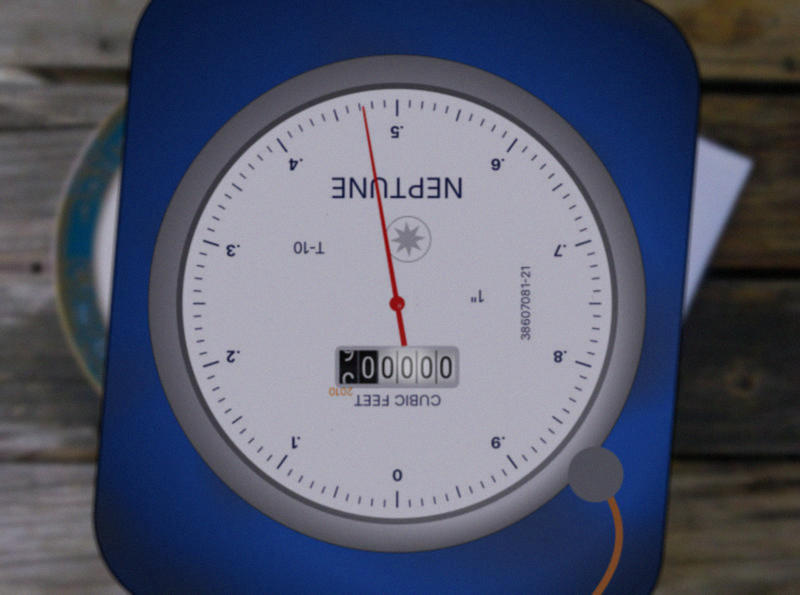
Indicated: 5.47ft³
